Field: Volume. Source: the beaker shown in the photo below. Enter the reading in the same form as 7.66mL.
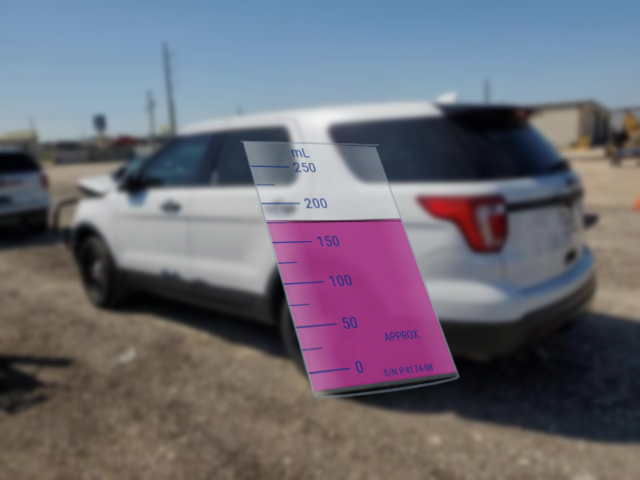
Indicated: 175mL
